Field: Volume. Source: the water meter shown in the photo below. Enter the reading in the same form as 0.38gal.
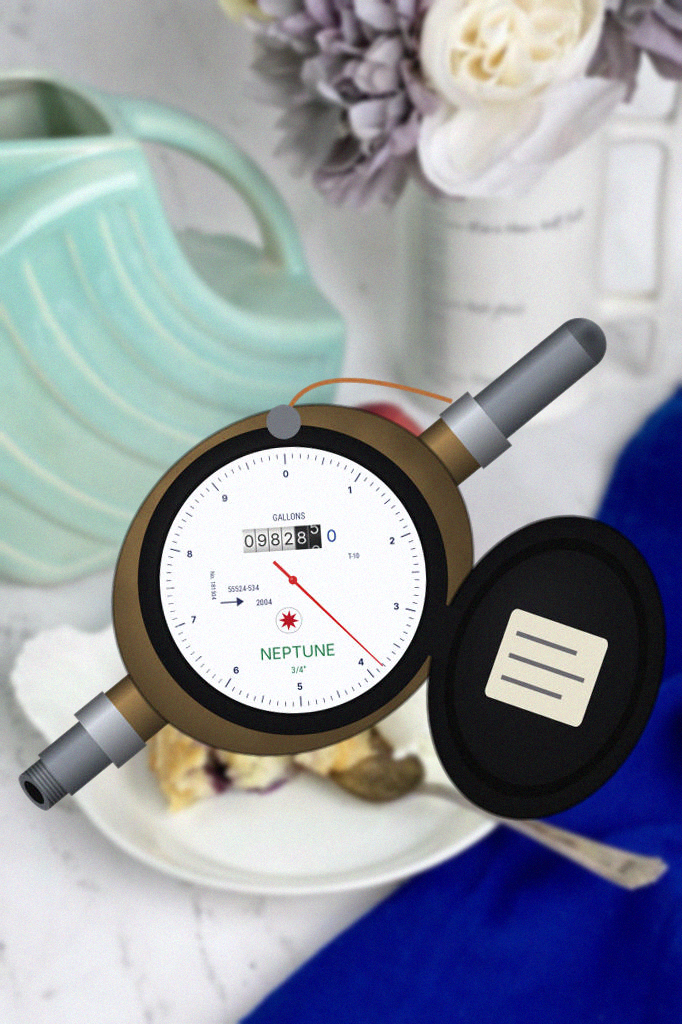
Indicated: 982853.8gal
